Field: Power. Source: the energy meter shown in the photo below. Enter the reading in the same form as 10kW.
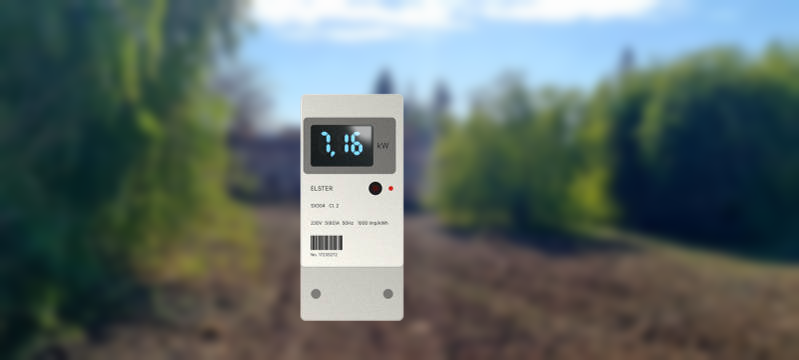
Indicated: 7.16kW
